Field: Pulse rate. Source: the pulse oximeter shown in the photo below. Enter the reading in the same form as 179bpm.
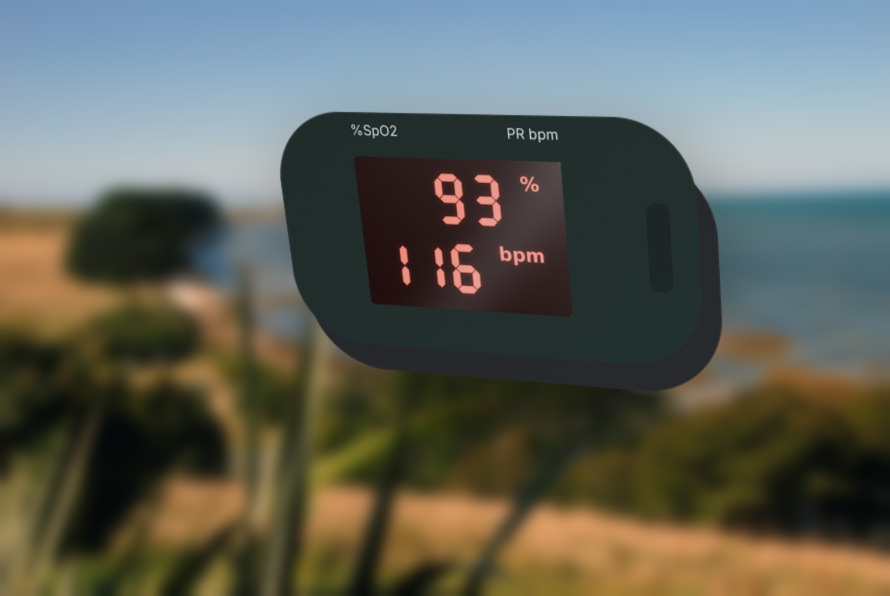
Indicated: 116bpm
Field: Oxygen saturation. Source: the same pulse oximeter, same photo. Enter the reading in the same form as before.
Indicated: 93%
